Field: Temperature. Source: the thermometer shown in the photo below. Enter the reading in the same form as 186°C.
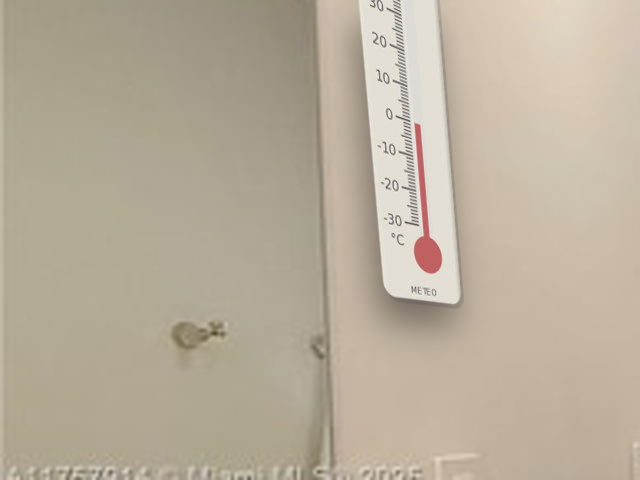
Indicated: 0°C
